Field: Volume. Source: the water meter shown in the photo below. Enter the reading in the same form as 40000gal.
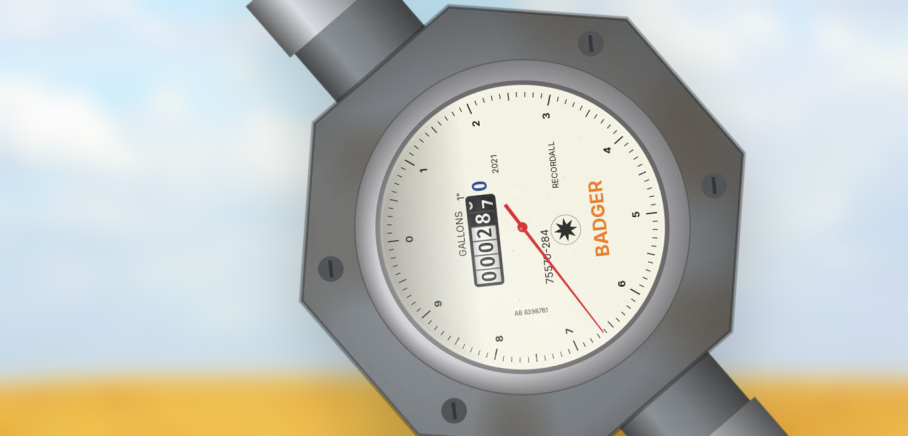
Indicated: 2866.6gal
